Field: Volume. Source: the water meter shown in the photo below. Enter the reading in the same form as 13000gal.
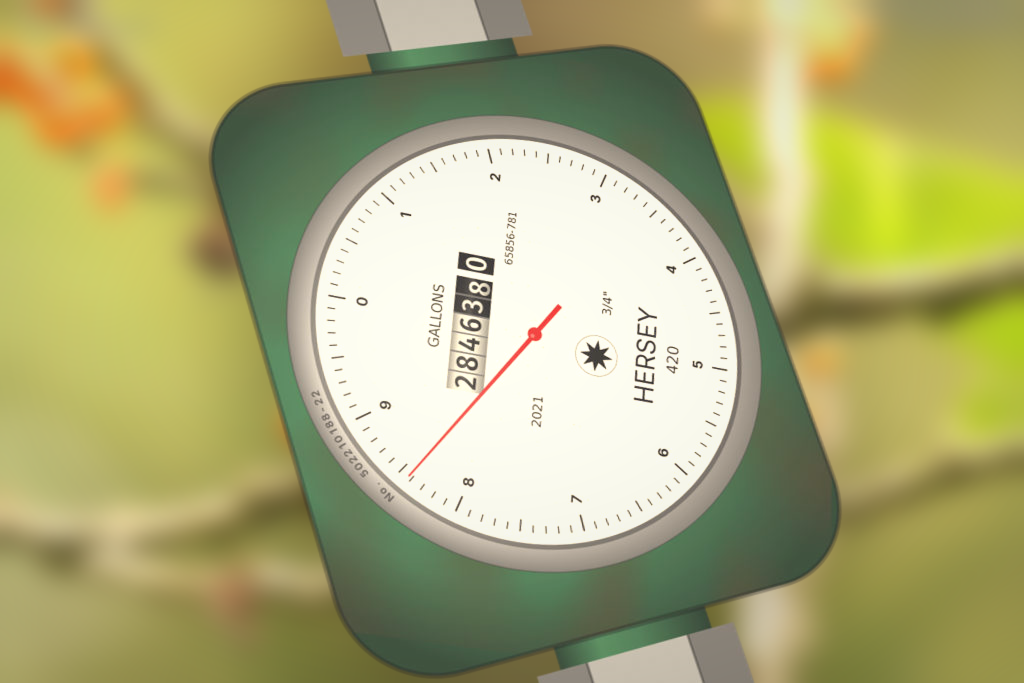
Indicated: 2846378.4gal
